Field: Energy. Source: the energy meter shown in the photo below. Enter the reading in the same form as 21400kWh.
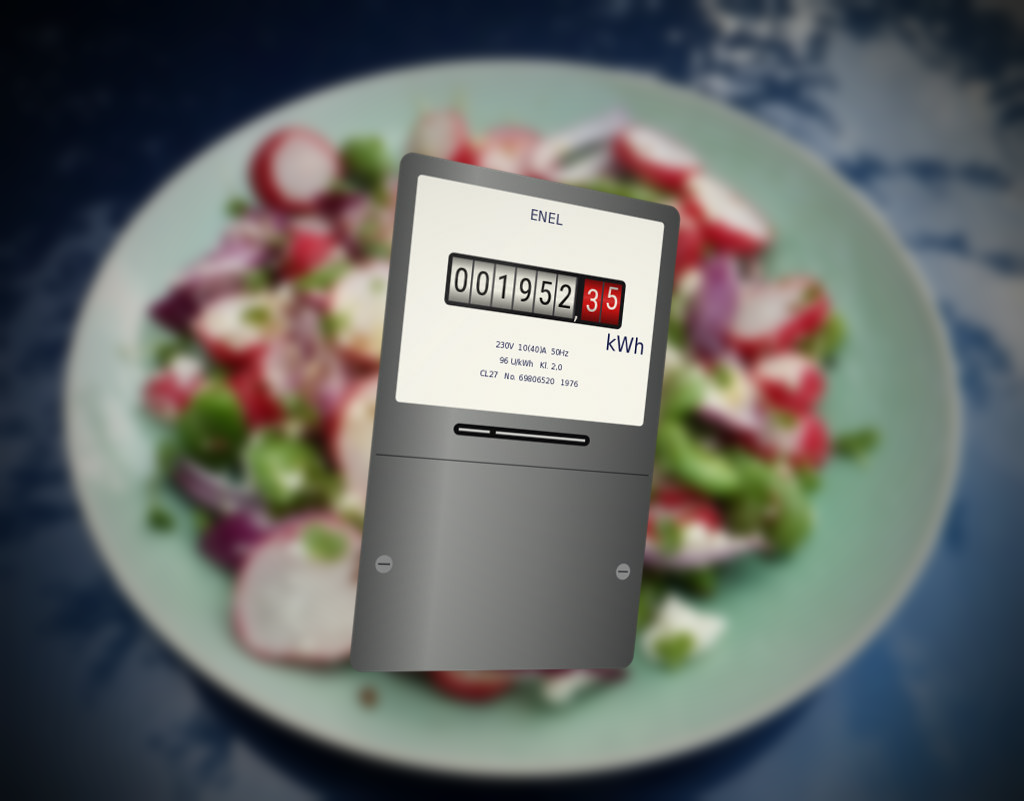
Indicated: 1952.35kWh
